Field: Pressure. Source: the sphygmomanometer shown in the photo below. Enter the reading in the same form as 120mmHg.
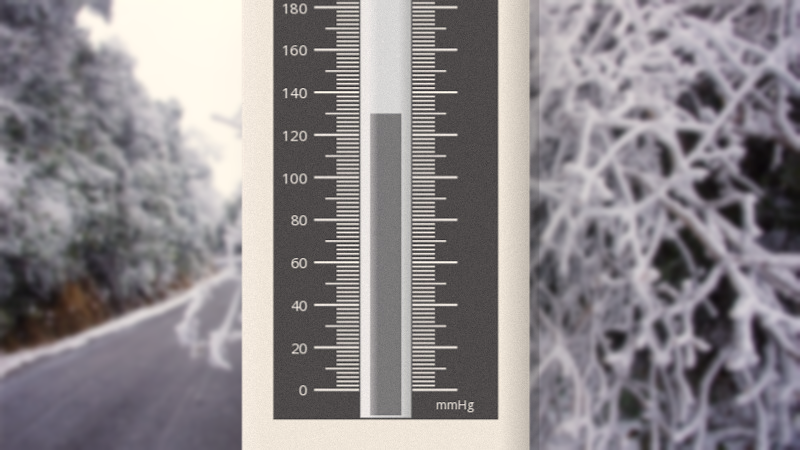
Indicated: 130mmHg
